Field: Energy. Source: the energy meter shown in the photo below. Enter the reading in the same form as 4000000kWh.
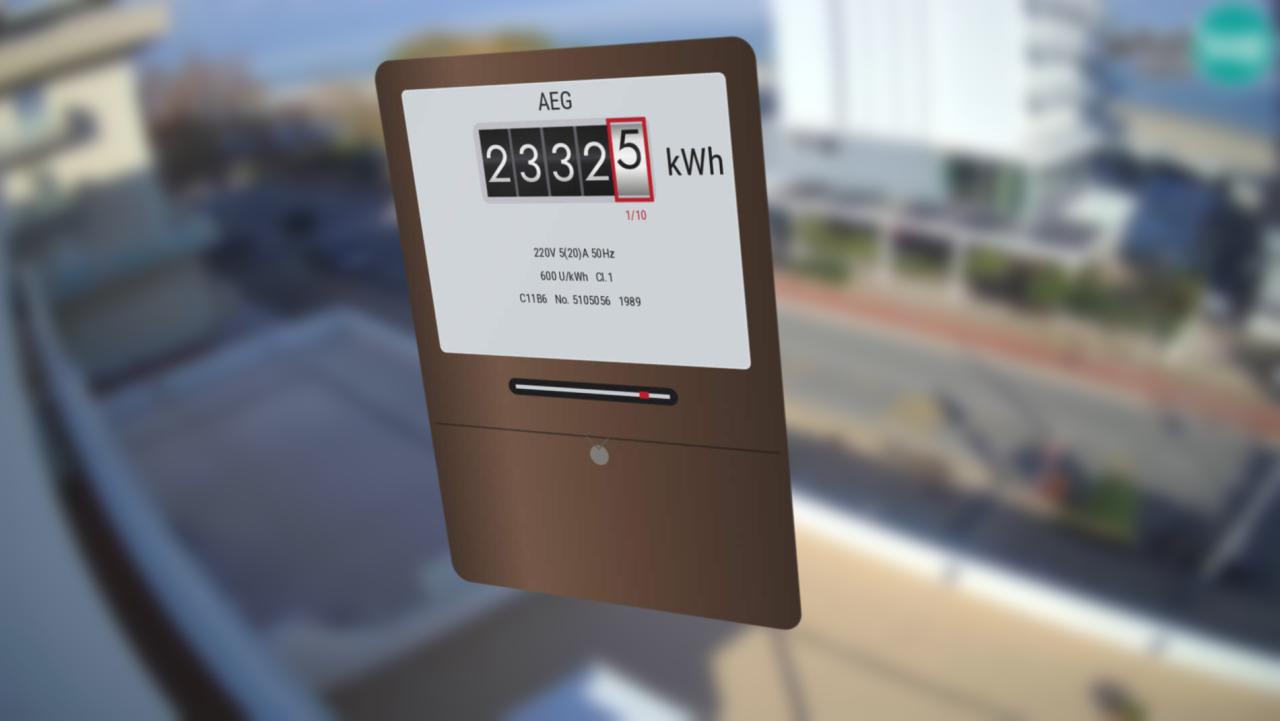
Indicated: 2332.5kWh
